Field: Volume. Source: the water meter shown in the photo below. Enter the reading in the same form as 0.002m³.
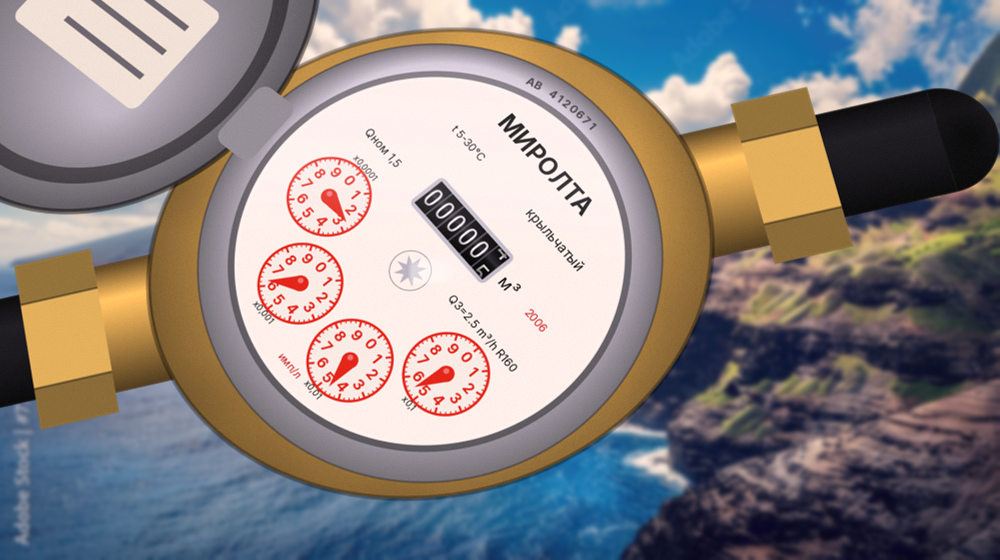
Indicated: 4.5462m³
